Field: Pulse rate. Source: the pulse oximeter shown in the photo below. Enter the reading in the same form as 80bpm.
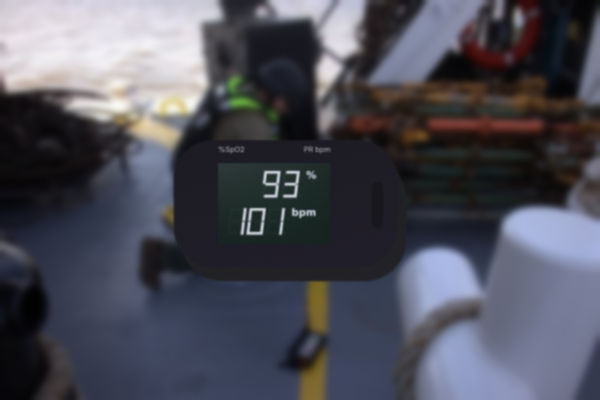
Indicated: 101bpm
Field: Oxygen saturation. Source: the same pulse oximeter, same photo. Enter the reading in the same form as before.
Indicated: 93%
